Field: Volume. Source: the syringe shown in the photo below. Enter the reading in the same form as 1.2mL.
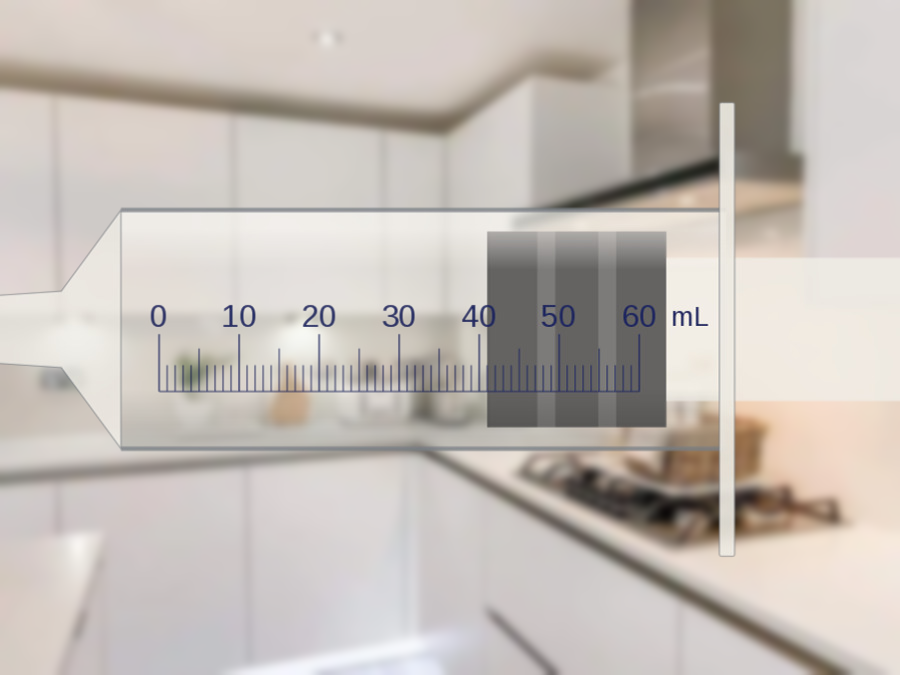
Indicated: 41mL
